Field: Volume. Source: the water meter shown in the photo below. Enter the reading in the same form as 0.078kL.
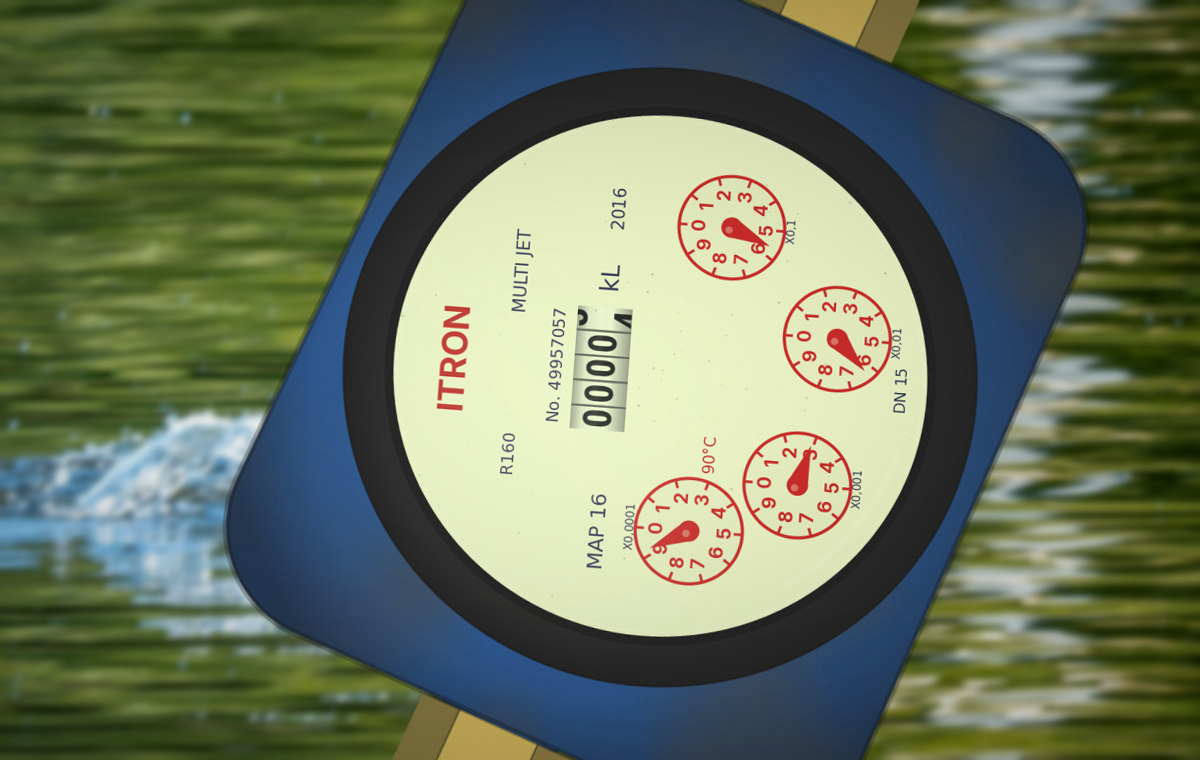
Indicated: 3.5629kL
